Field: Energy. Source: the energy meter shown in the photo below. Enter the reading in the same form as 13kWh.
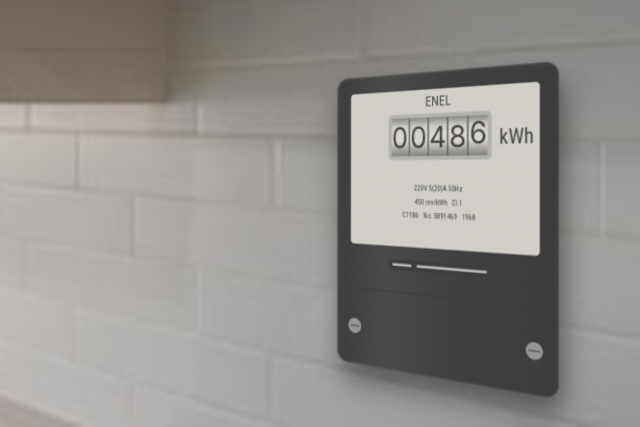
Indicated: 486kWh
